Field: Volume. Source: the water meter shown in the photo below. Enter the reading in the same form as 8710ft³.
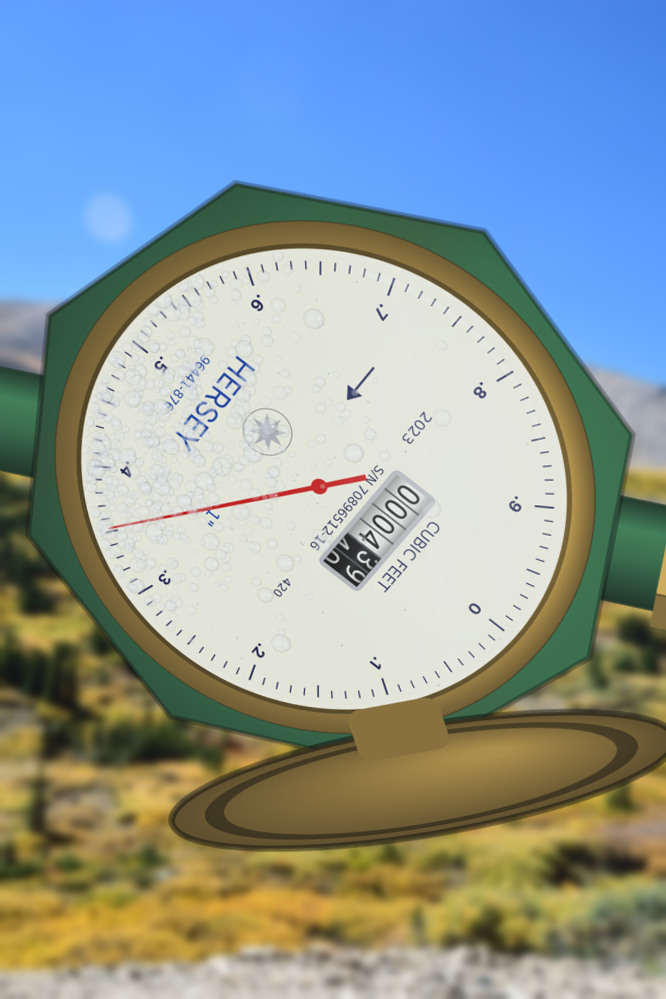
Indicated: 439.35ft³
